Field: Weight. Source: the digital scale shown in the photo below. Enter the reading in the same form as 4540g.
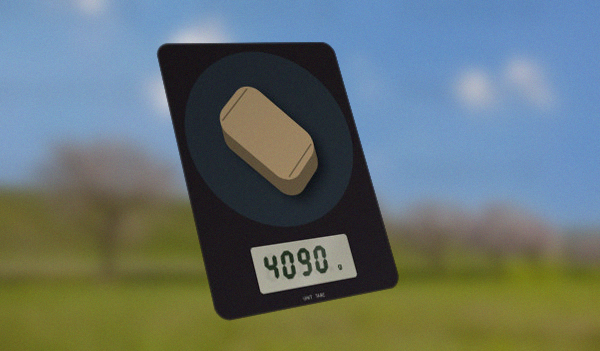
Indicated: 4090g
